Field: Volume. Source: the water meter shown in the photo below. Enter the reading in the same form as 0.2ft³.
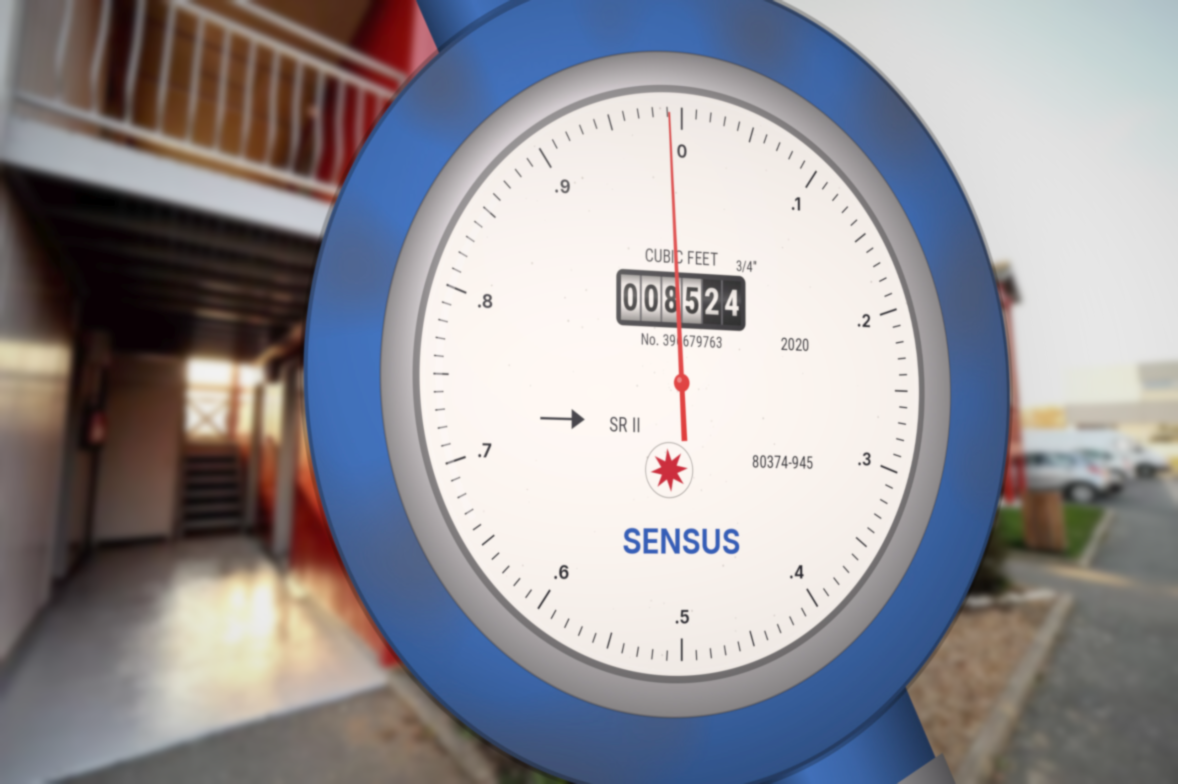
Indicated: 8523.99ft³
